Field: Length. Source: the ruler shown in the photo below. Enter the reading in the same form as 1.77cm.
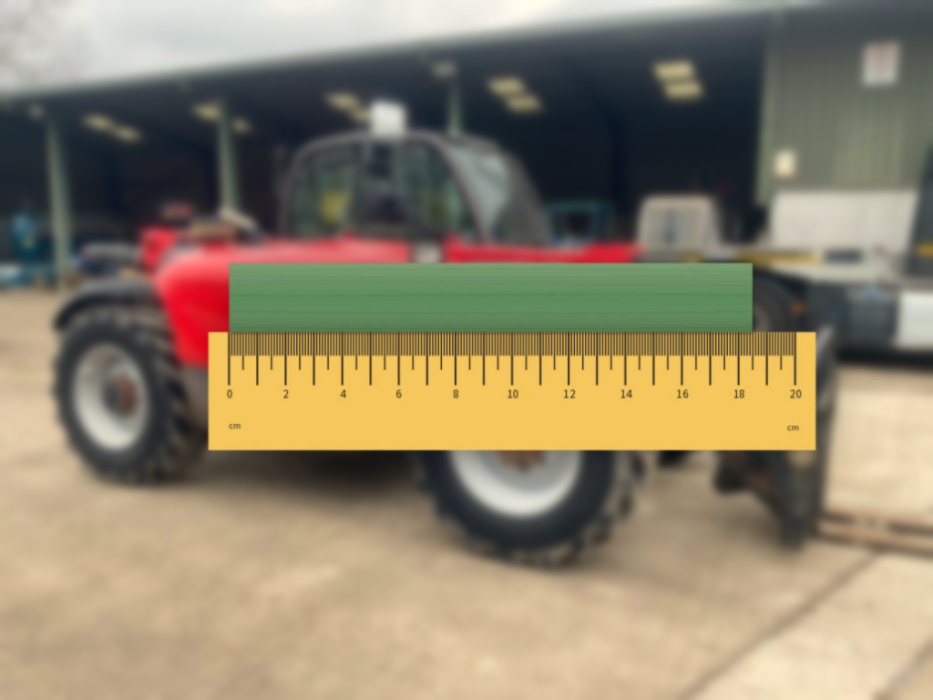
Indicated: 18.5cm
